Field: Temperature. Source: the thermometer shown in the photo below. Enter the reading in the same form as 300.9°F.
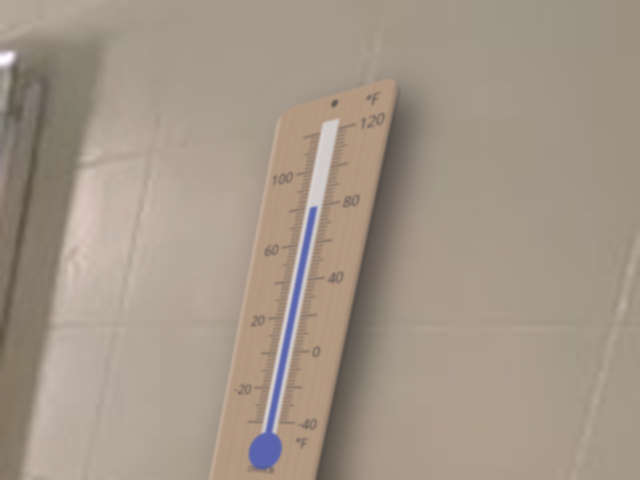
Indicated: 80°F
